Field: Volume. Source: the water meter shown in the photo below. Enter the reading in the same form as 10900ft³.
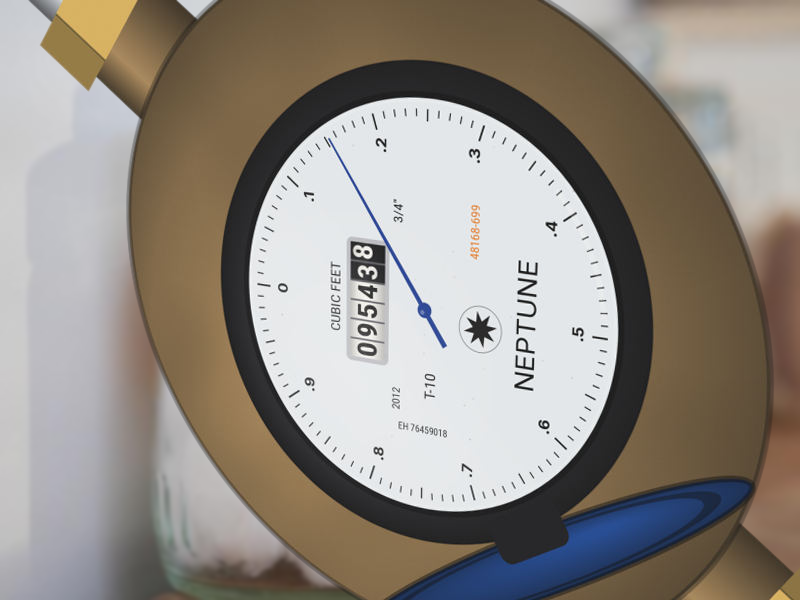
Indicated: 95438.15ft³
